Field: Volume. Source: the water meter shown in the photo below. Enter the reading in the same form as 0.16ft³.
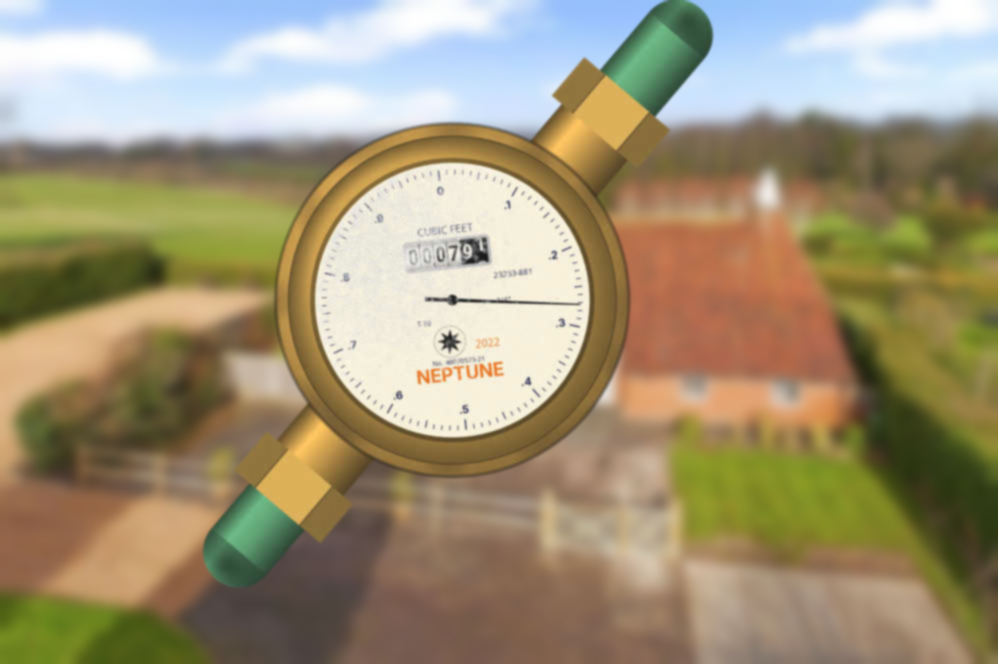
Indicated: 791.27ft³
